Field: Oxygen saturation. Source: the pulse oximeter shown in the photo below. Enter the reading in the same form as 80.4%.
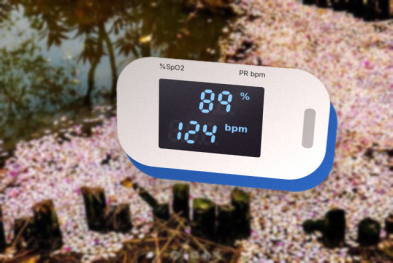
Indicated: 89%
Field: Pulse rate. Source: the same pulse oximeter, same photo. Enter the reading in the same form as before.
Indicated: 124bpm
